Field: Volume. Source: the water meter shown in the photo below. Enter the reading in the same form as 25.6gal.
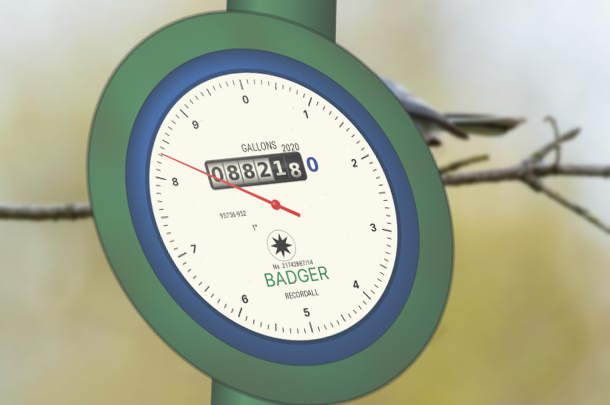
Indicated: 882178.3gal
